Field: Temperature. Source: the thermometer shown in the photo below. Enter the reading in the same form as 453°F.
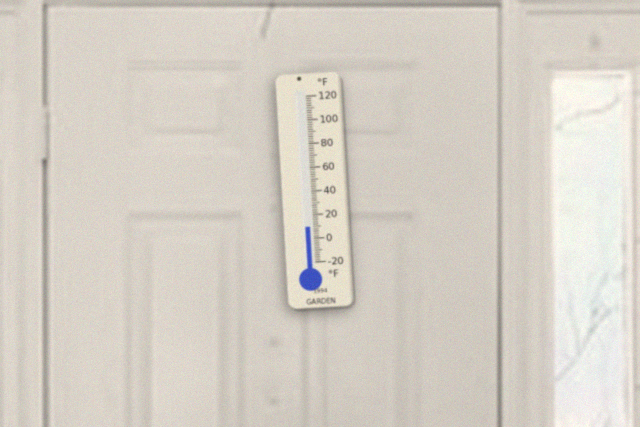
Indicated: 10°F
